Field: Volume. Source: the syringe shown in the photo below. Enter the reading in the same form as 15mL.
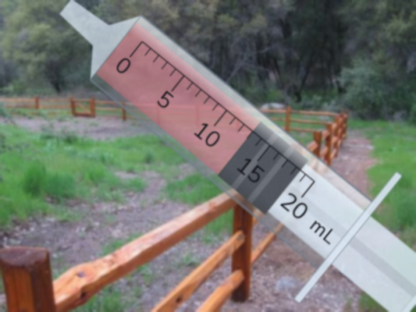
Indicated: 13mL
